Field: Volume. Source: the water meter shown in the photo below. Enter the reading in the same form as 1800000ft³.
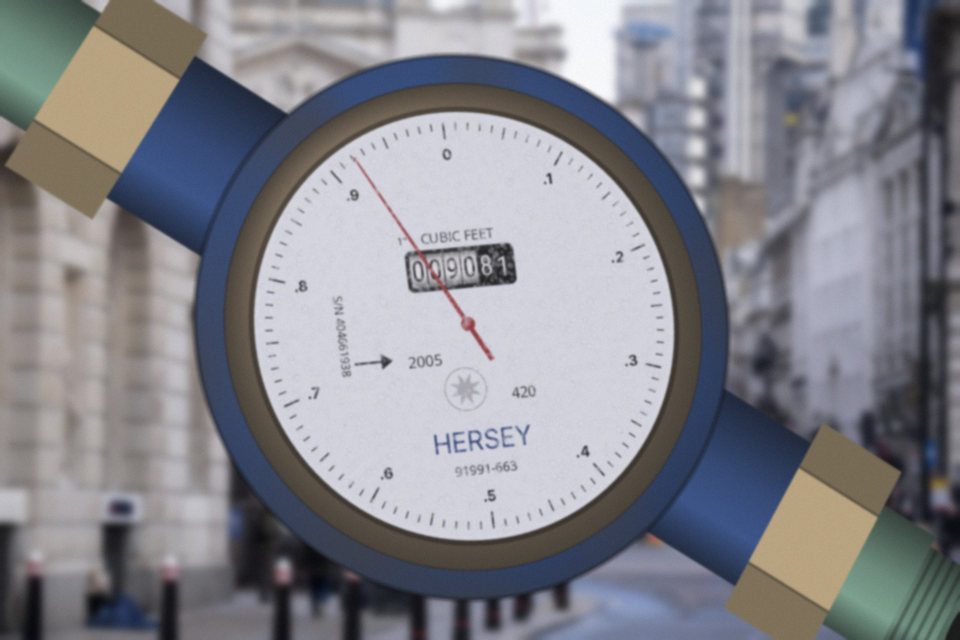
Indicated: 9080.92ft³
